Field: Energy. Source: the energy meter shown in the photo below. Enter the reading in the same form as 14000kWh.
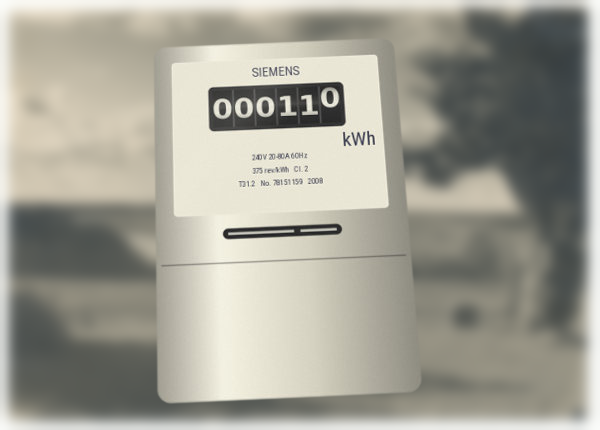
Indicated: 110kWh
